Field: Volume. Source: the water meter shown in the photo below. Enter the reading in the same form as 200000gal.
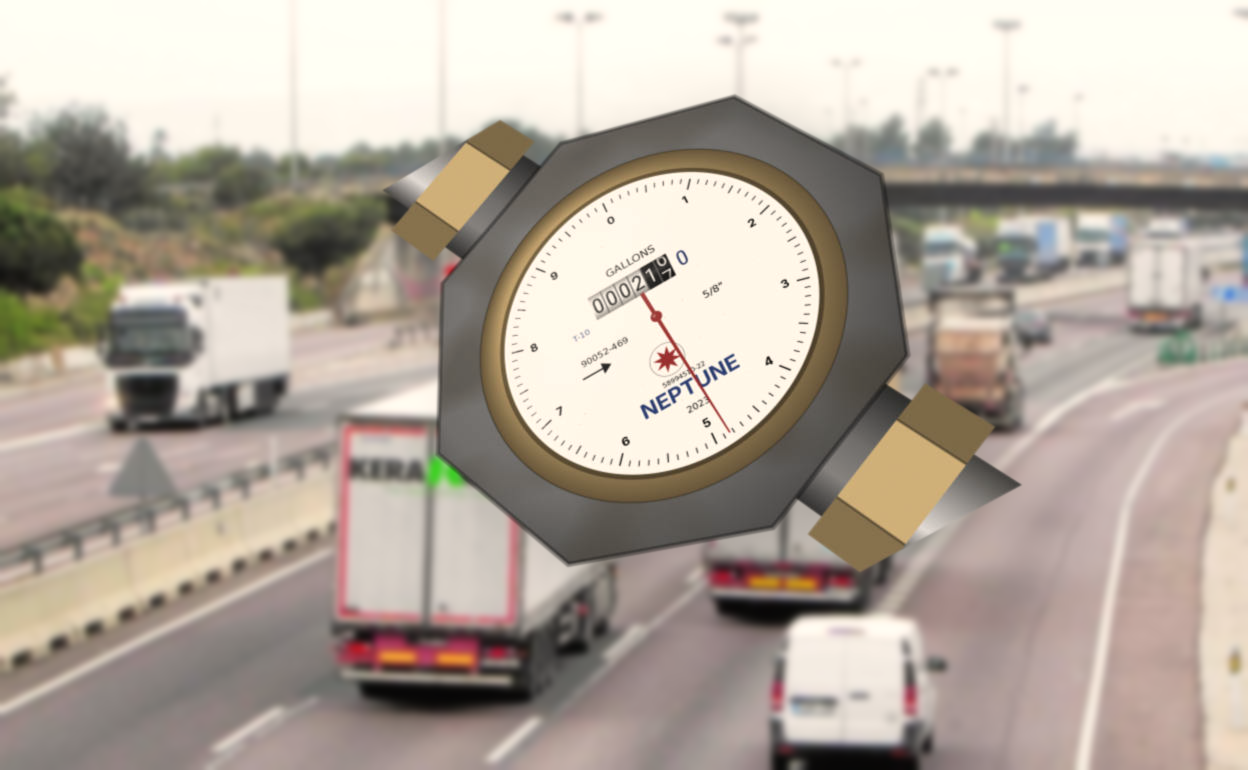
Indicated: 2164.8gal
